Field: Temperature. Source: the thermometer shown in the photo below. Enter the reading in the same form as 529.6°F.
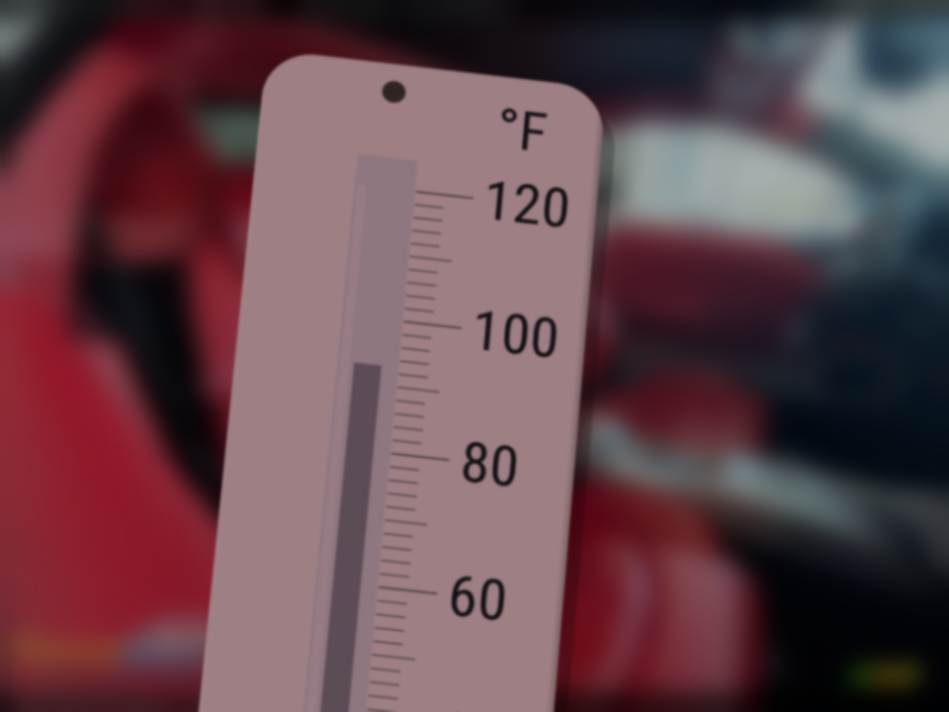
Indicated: 93°F
